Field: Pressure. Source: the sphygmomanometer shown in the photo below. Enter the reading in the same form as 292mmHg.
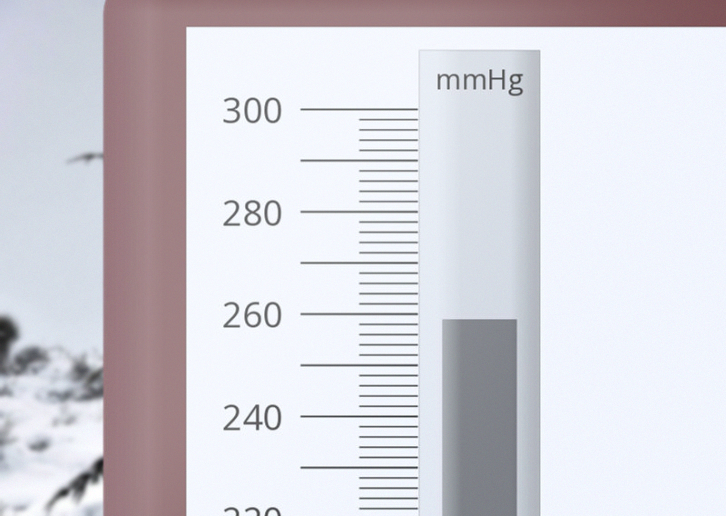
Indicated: 259mmHg
